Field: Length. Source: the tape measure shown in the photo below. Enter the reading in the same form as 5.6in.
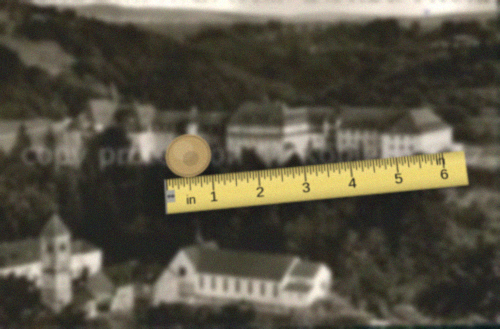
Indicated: 1in
